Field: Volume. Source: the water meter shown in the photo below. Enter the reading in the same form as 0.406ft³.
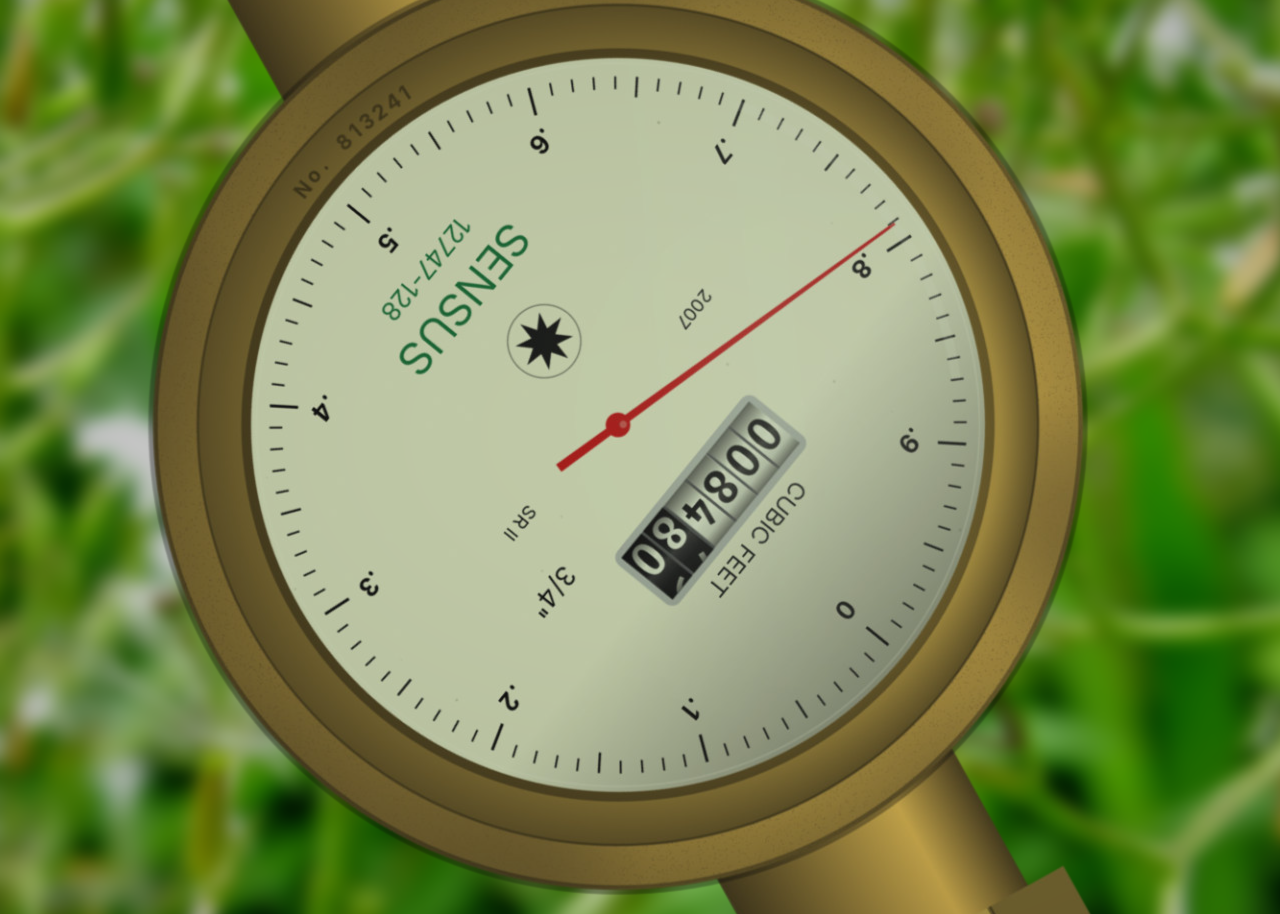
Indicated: 8479.79ft³
